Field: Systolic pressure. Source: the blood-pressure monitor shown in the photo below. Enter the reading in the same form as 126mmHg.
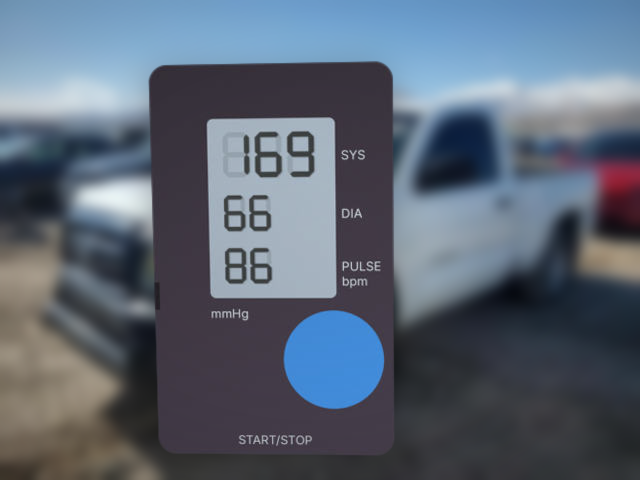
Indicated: 169mmHg
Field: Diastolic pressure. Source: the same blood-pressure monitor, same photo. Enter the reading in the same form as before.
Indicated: 66mmHg
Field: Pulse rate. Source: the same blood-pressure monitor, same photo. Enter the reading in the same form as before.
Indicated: 86bpm
